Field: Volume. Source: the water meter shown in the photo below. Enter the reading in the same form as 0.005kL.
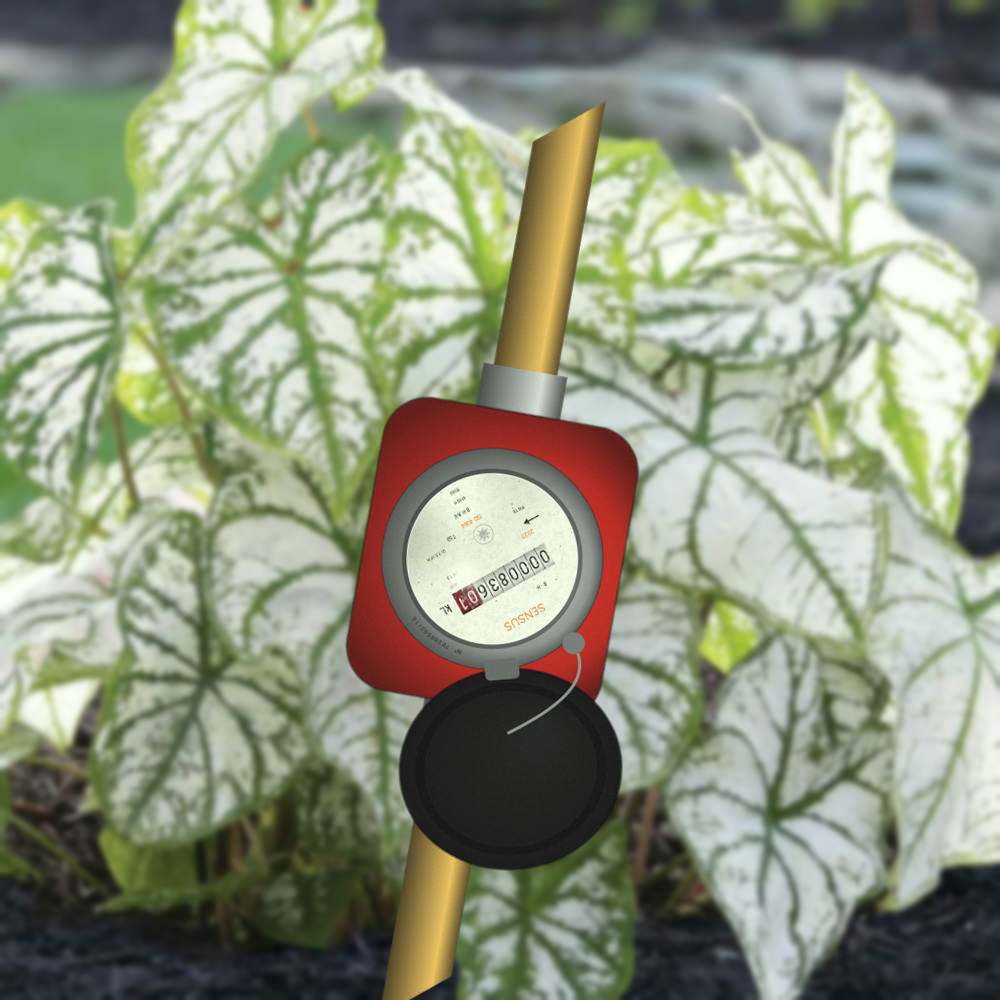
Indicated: 836.01kL
